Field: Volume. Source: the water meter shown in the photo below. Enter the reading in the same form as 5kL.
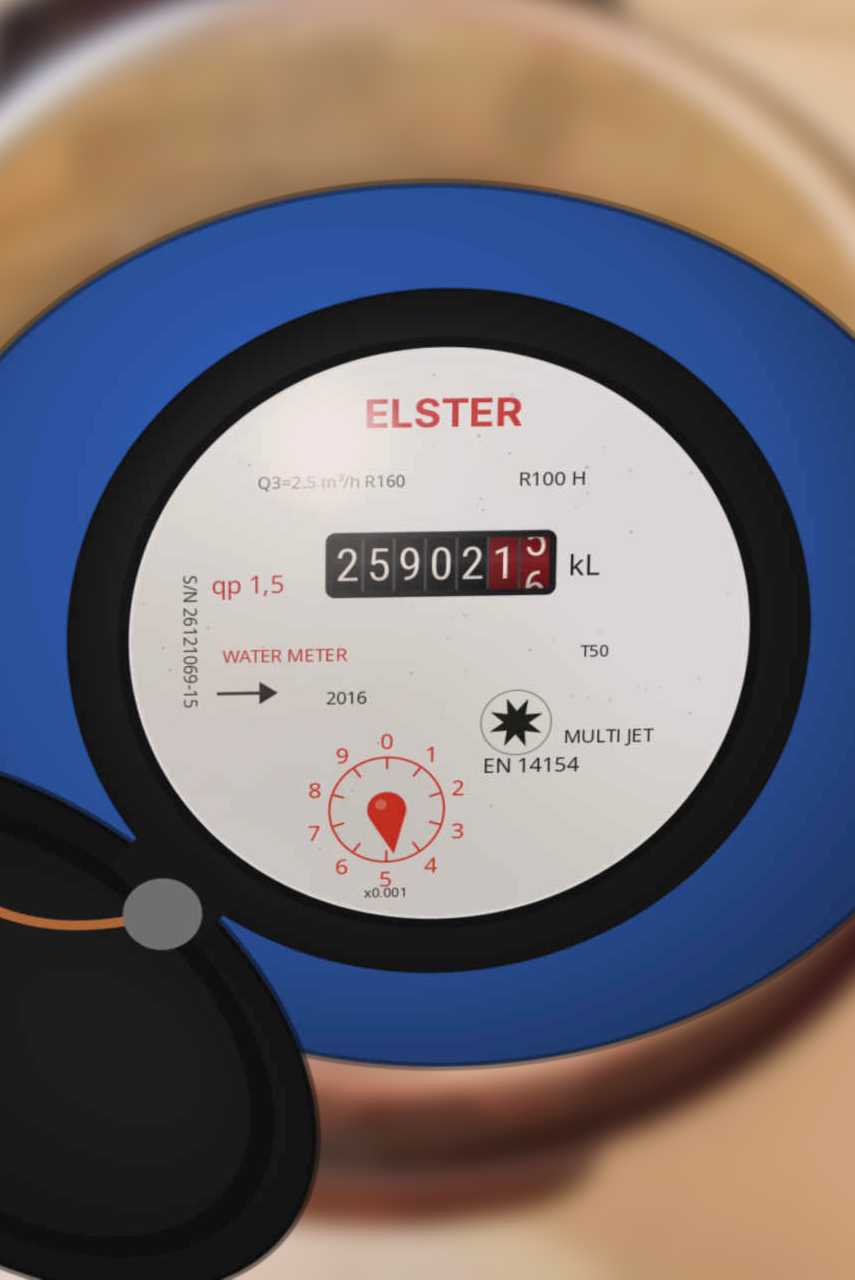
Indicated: 25902.154kL
